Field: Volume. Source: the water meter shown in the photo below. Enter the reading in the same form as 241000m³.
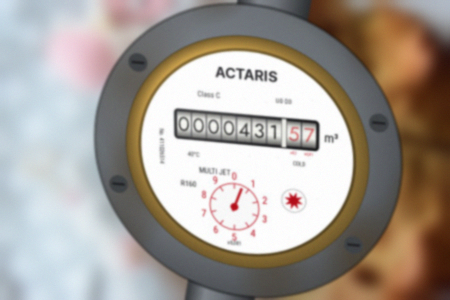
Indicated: 431.570m³
